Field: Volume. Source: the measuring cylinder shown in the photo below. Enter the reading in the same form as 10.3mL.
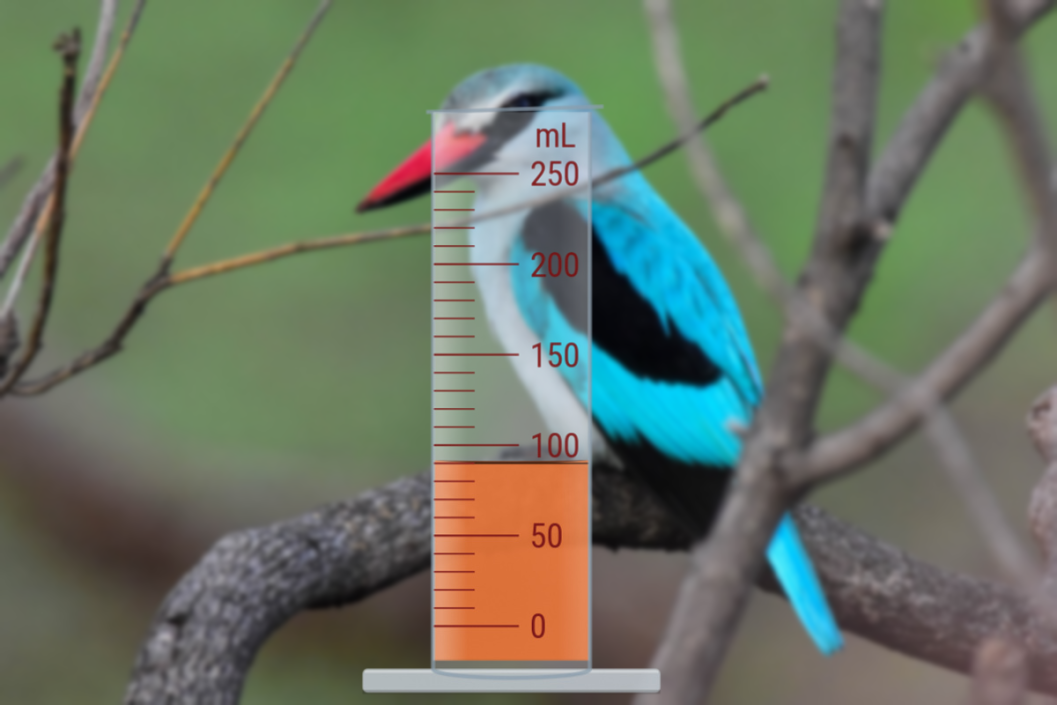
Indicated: 90mL
